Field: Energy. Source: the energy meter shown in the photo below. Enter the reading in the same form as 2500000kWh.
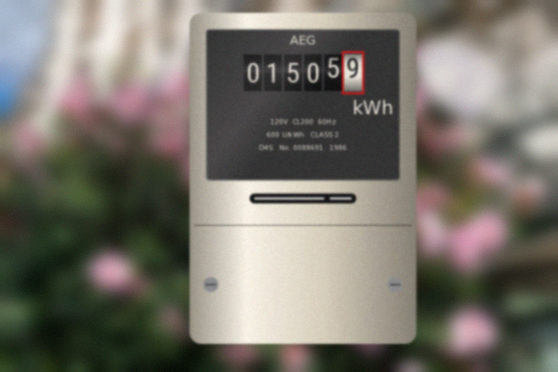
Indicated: 1505.9kWh
